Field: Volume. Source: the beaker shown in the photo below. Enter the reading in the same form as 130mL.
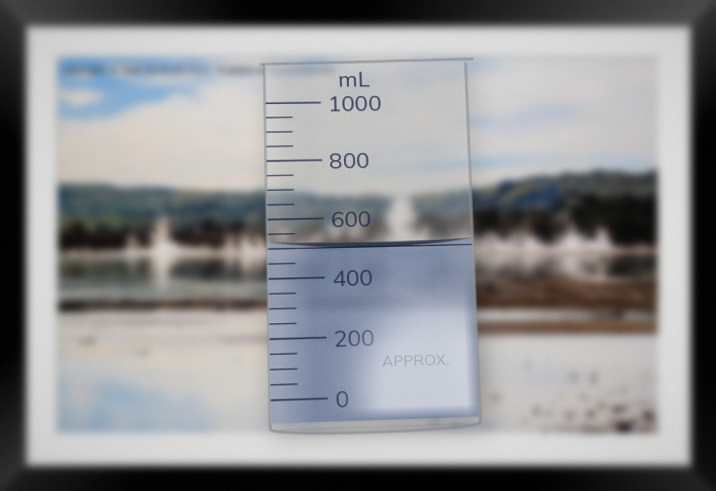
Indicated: 500mL
